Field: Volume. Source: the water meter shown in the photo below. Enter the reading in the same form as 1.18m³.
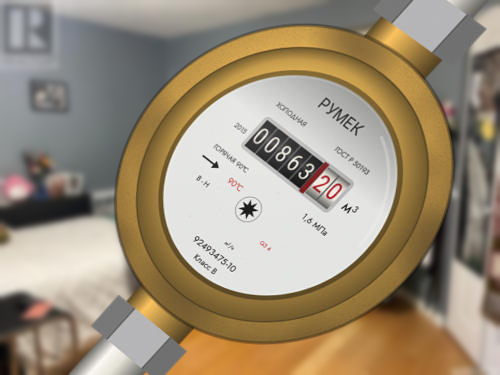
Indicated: 863.20m³
